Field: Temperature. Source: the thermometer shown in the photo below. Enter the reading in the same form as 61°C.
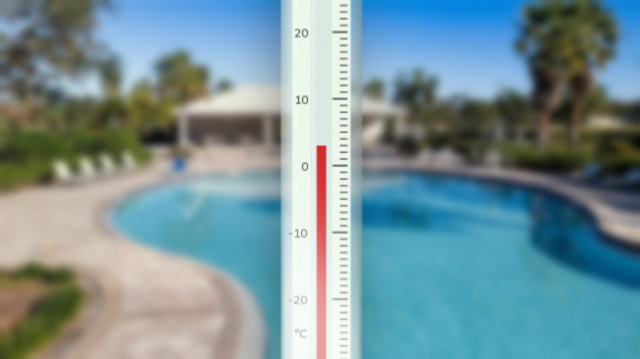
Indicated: 3°C
